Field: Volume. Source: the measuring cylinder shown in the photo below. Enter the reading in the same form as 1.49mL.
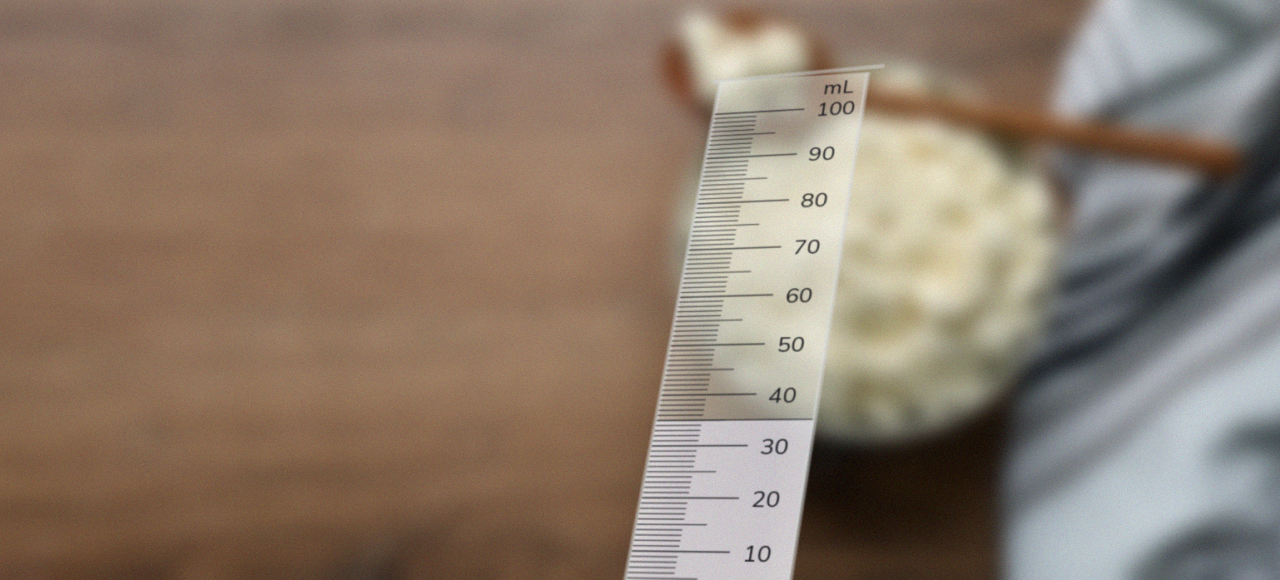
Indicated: 35mL
